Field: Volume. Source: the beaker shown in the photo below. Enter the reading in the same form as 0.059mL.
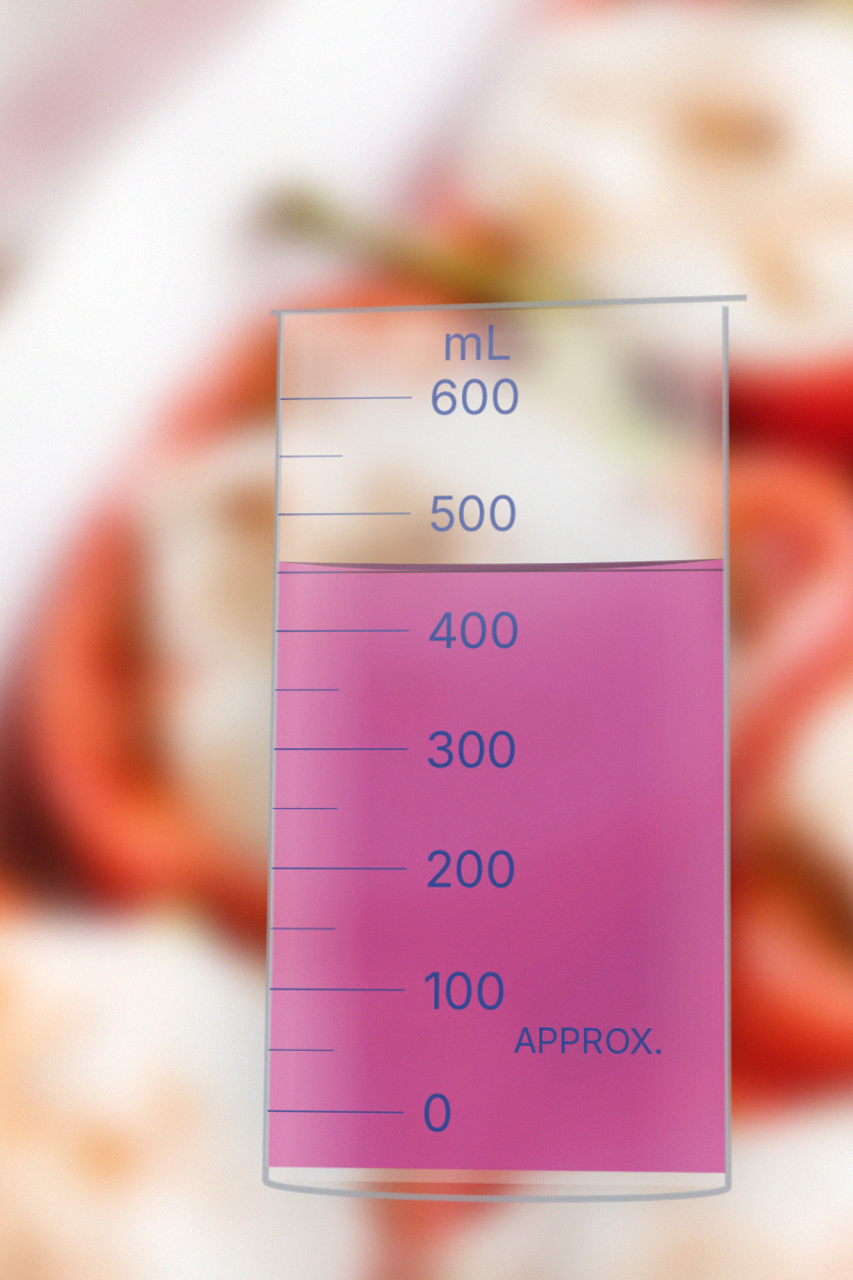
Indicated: 450mL
